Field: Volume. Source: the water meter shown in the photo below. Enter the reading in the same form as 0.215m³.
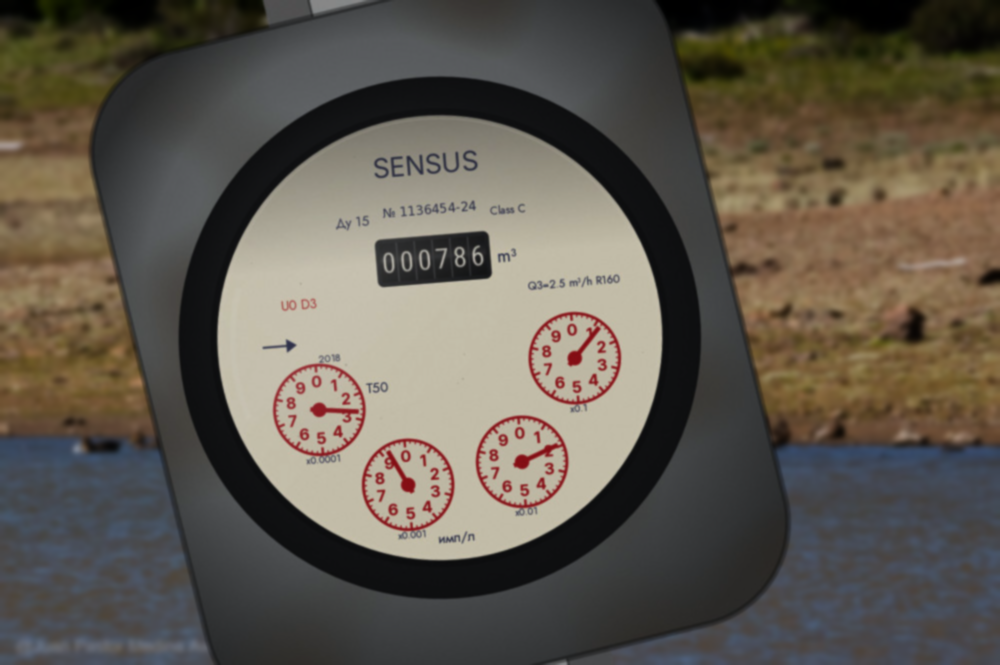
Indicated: 786.1192m³
